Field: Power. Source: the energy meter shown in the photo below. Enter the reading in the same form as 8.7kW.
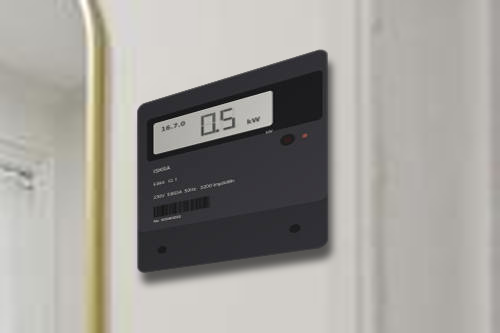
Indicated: 0.5kW
